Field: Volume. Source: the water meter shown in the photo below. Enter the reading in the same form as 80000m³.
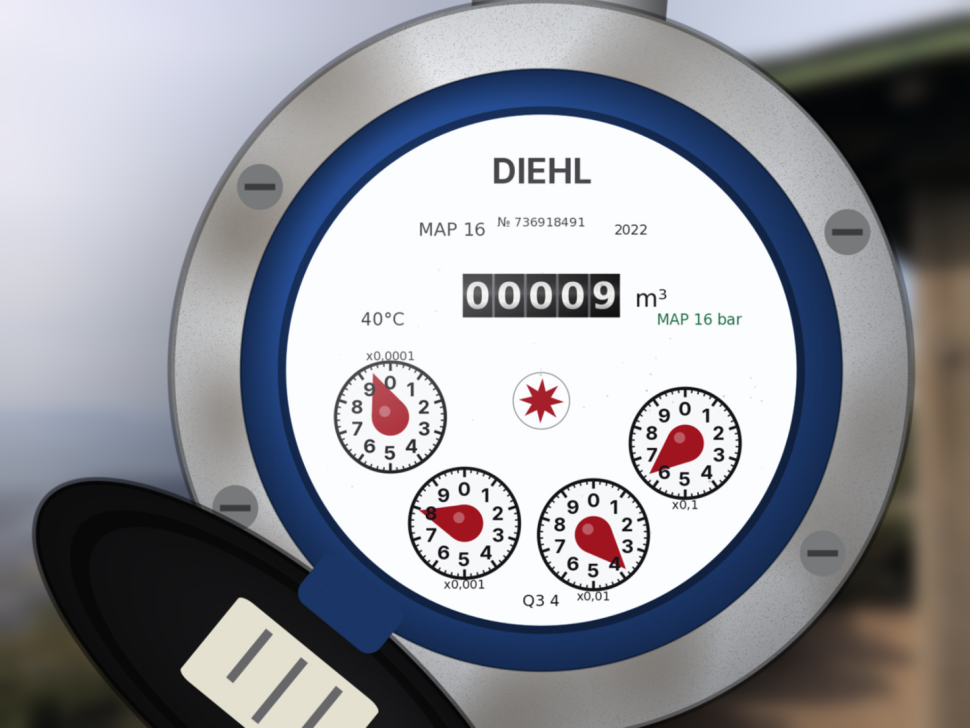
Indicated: 9.6379m³
